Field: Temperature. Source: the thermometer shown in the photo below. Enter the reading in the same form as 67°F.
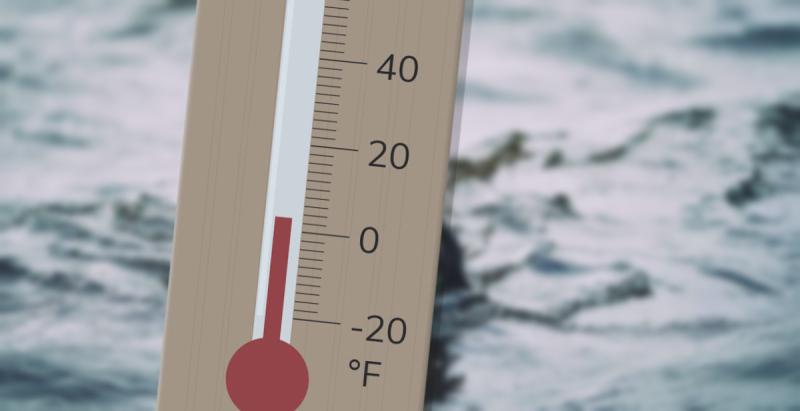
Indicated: 3°F
